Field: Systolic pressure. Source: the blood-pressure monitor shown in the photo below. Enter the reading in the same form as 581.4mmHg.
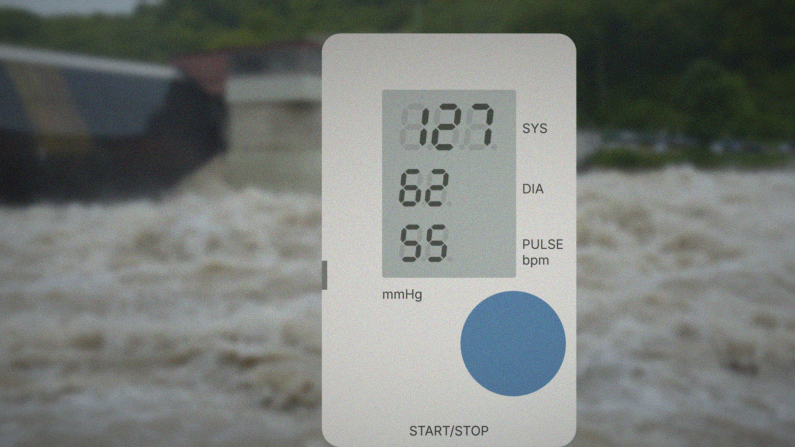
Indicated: 127mmHg
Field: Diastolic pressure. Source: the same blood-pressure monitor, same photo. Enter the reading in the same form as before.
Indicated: 62mmHg
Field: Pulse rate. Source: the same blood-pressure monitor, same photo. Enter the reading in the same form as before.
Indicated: 55bpm
